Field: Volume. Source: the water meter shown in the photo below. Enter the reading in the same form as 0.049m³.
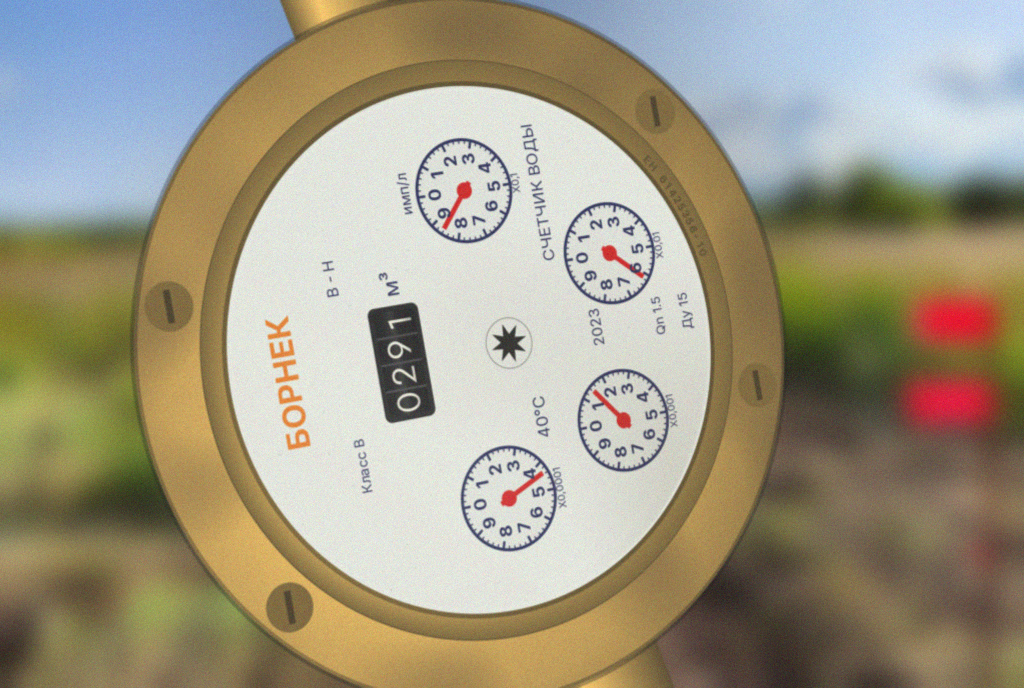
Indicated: 290.8614m³
